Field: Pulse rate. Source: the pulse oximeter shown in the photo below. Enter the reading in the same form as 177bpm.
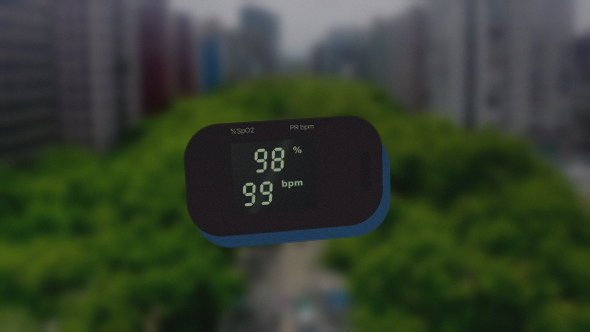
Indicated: 99bpm
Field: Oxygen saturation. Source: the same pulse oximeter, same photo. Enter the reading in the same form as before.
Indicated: 98%
